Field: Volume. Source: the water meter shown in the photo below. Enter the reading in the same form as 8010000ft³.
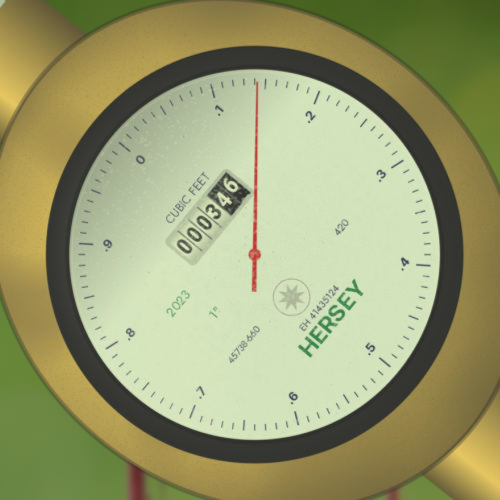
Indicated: 346.14ft³
